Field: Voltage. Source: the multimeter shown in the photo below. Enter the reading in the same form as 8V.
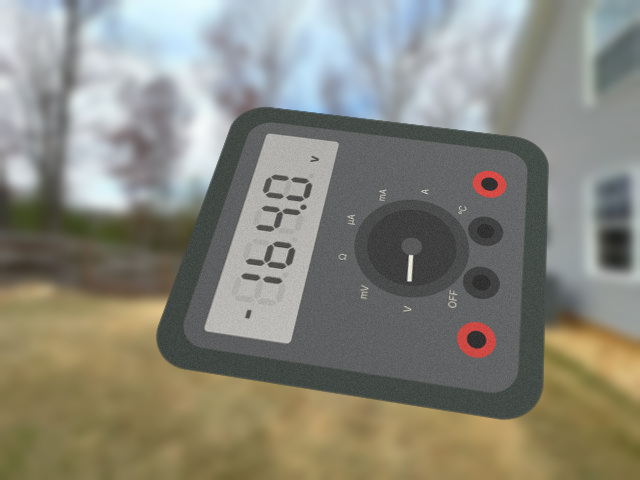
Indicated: -164.0V
